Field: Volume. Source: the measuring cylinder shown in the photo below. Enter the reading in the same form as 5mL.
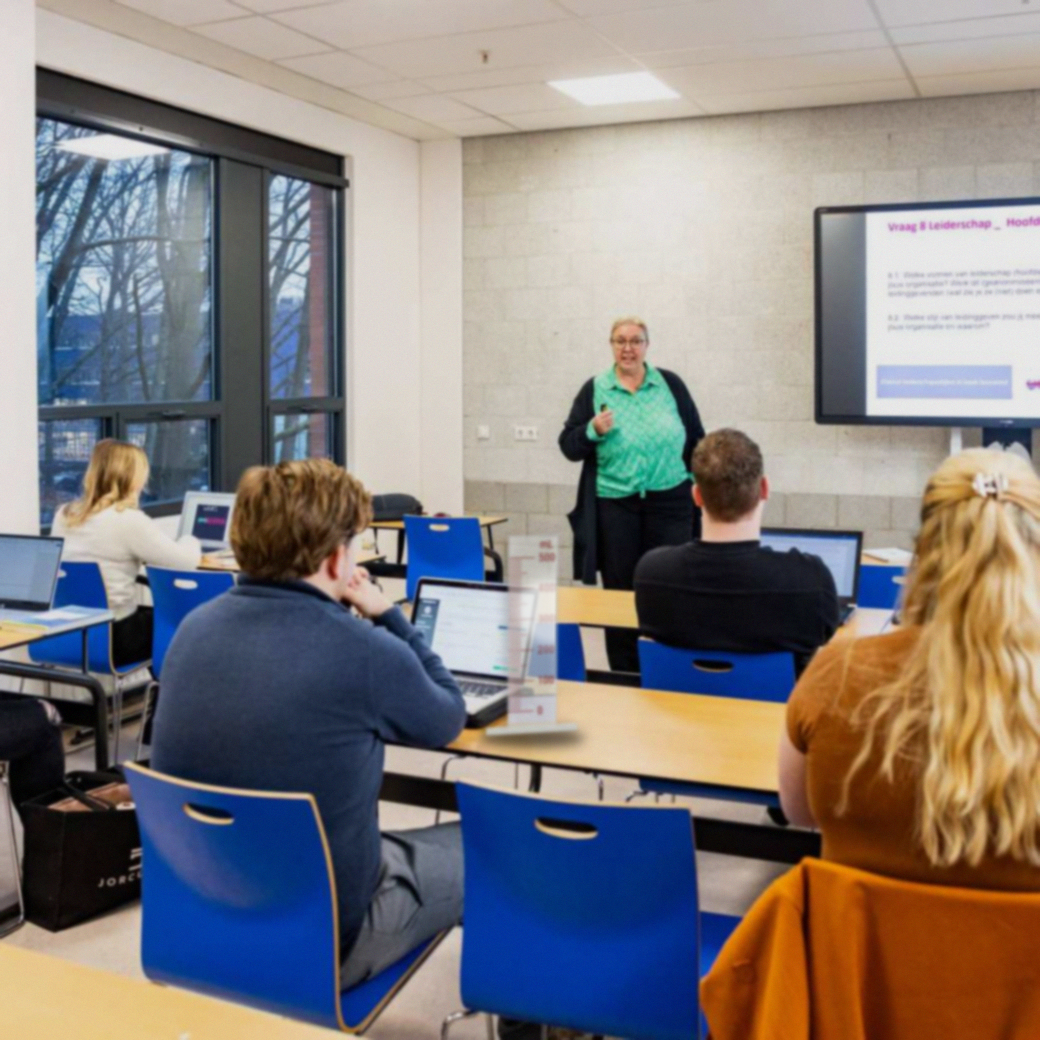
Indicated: 50mL
